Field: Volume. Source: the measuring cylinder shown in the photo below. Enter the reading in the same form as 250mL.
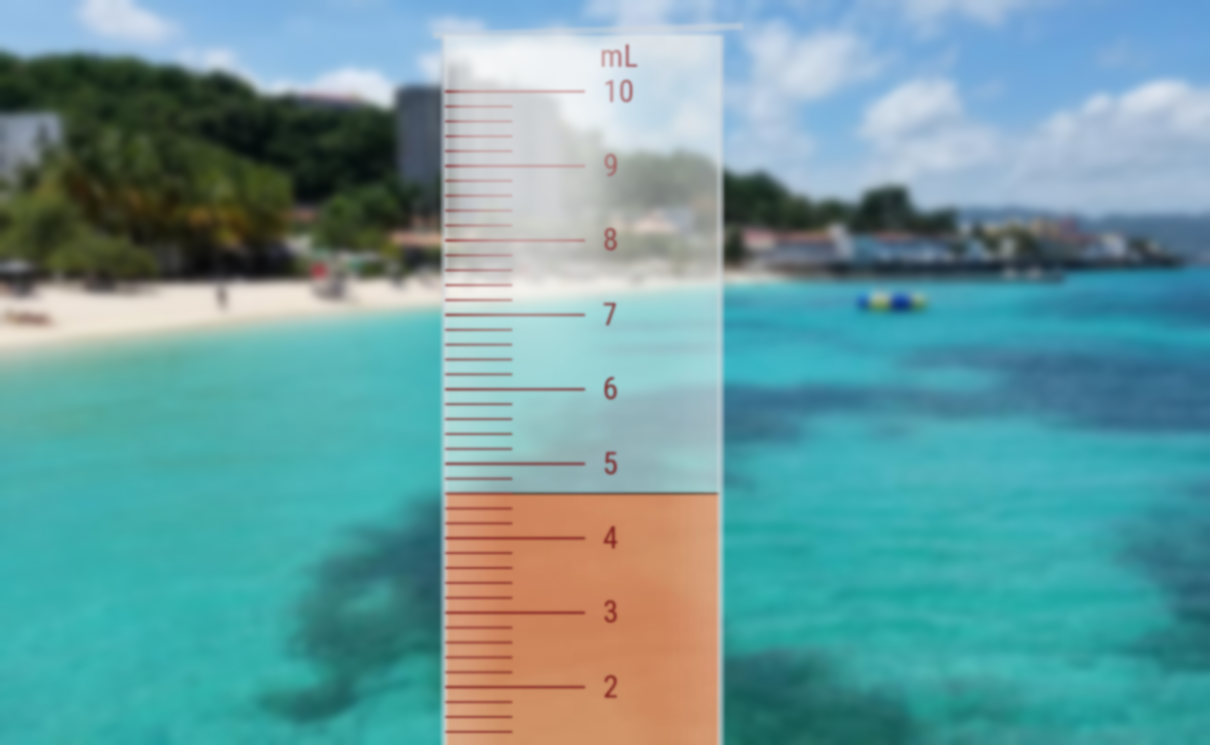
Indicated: 4.6mL
